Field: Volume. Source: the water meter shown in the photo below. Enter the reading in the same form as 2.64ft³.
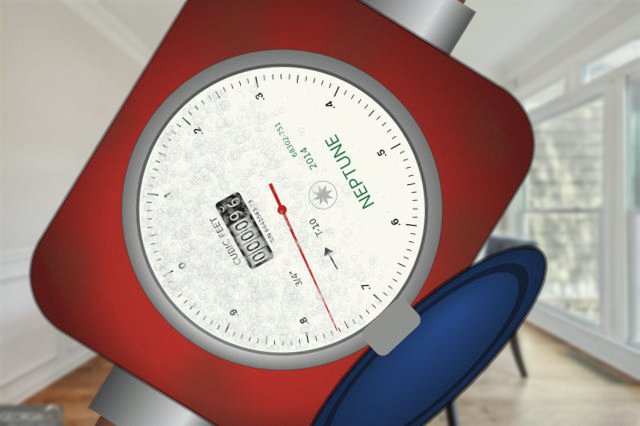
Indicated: 95.76ft³
